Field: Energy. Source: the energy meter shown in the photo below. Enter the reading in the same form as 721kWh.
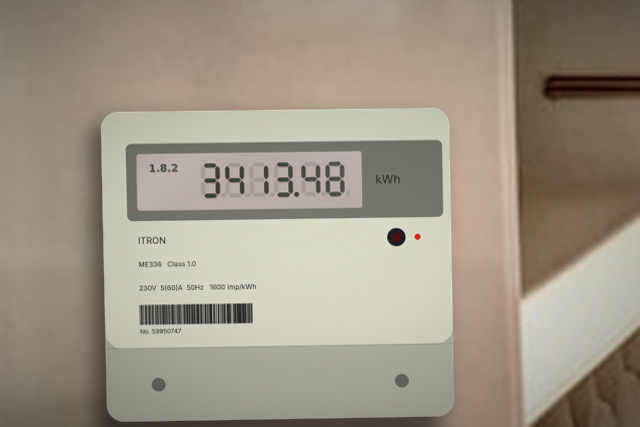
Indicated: 3413.48kWh
